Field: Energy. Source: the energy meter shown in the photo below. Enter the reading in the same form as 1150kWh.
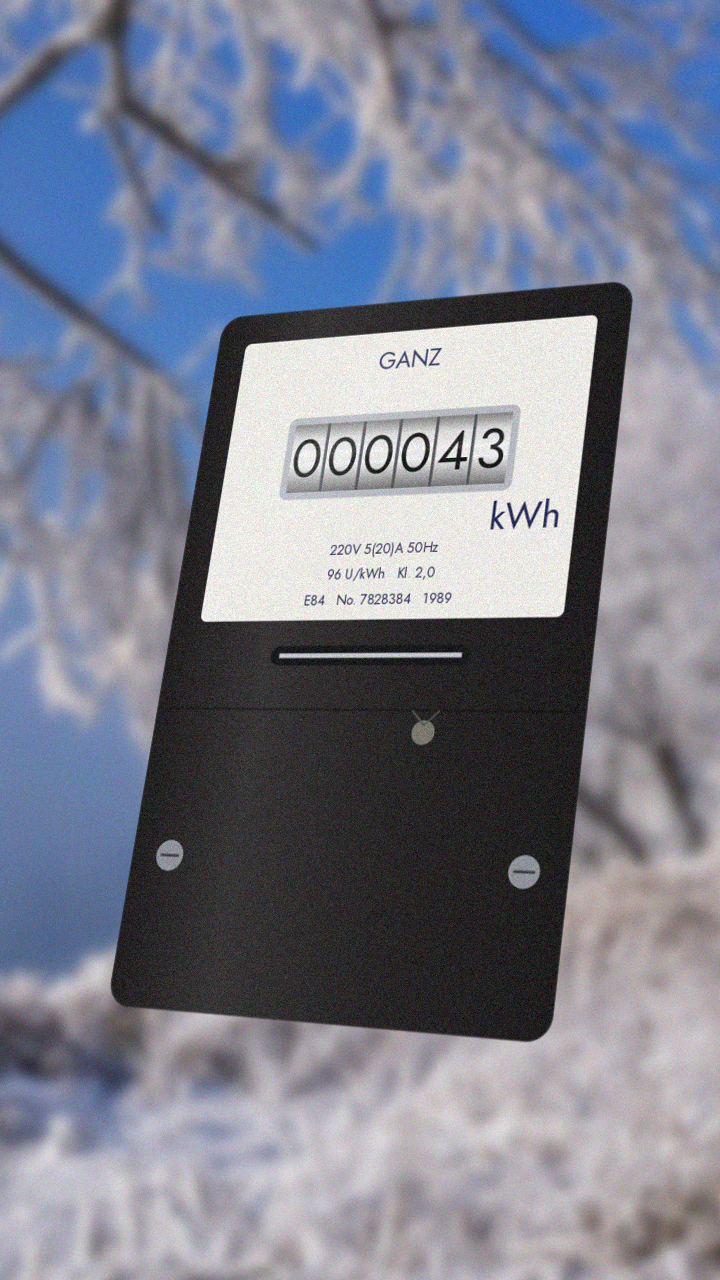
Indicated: 43kWh
